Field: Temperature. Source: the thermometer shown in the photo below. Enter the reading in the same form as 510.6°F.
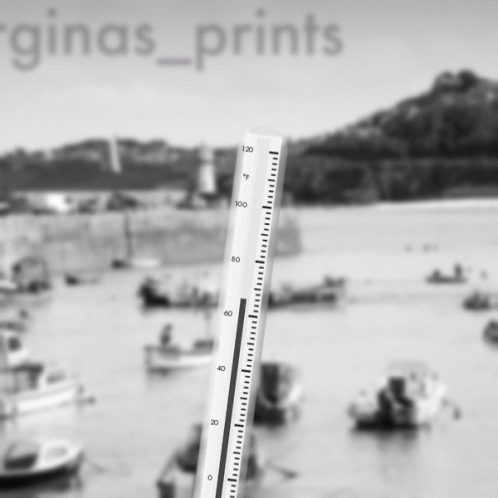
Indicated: 66°F
